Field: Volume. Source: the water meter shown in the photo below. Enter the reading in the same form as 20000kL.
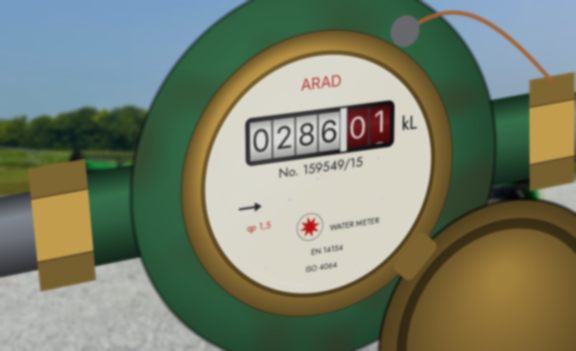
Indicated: 286.01kL
